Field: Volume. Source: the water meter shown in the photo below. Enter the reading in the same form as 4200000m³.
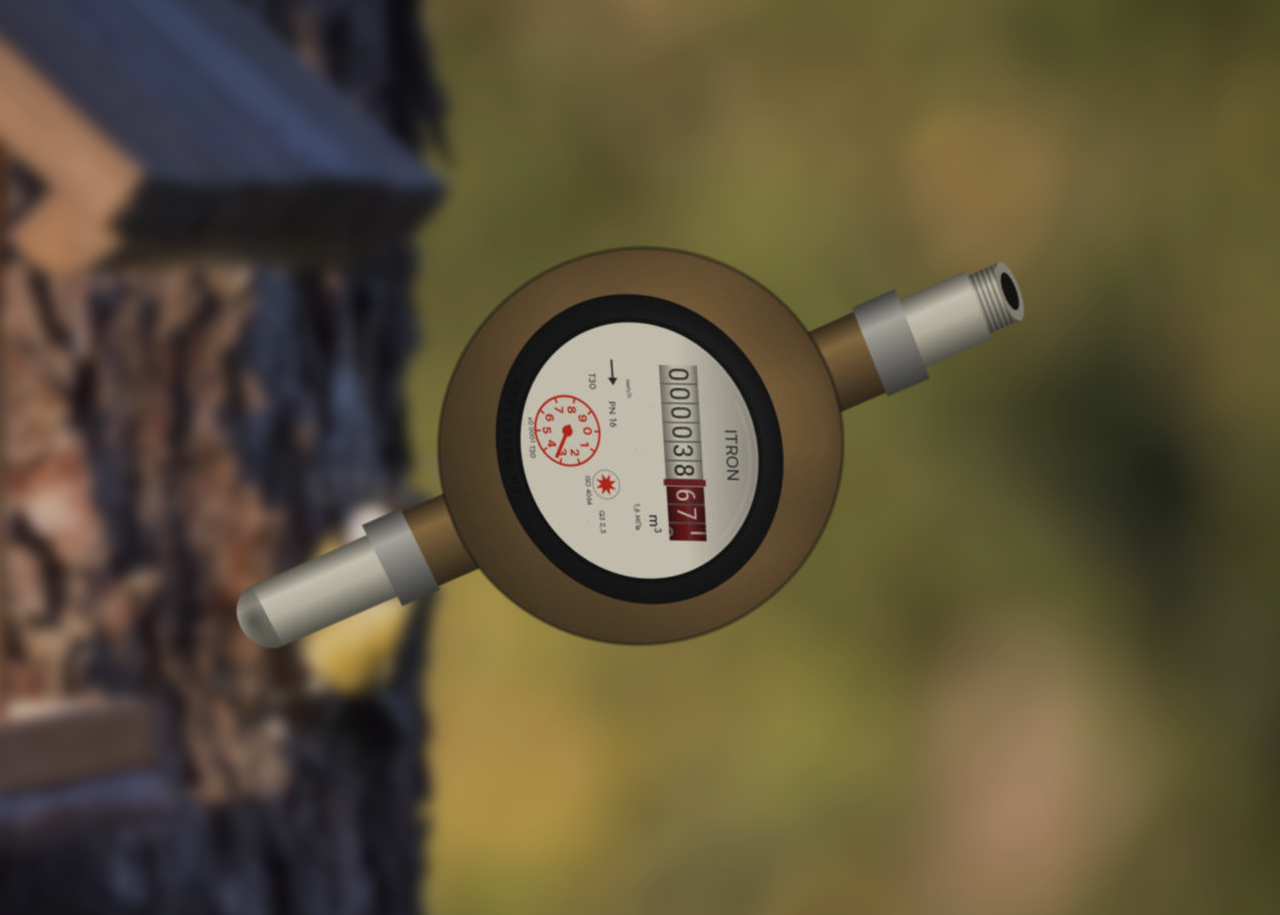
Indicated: 38.6713m³
